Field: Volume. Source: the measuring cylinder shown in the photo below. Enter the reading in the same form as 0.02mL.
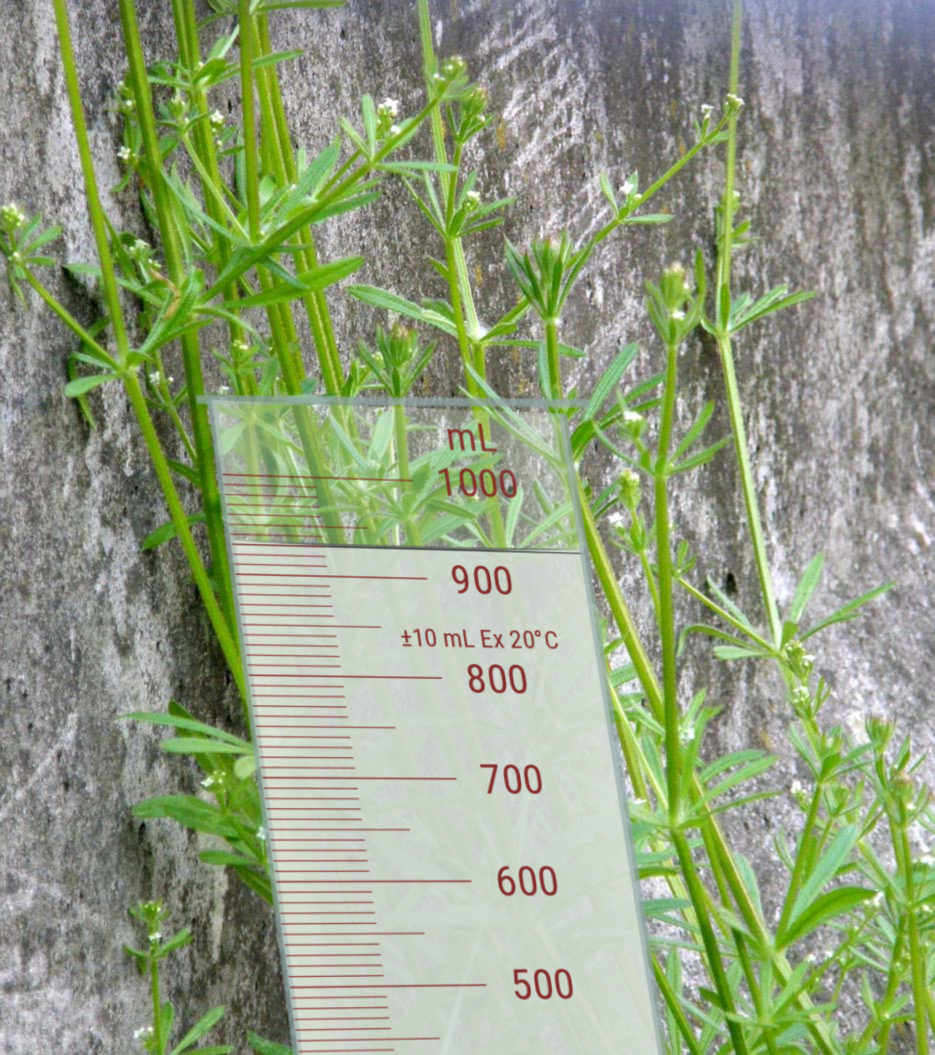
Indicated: 930mL
